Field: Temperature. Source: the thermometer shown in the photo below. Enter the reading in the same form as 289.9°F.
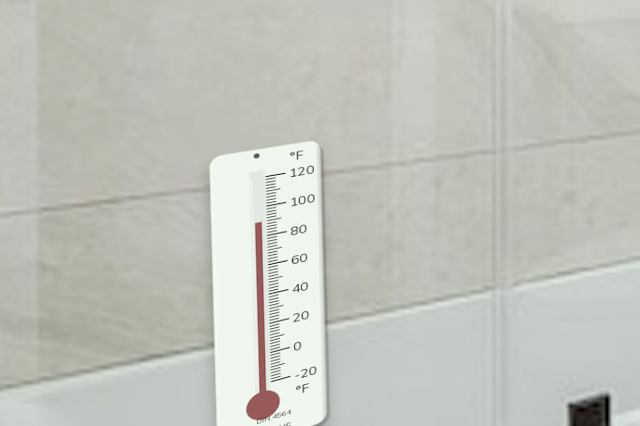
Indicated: 90°F
